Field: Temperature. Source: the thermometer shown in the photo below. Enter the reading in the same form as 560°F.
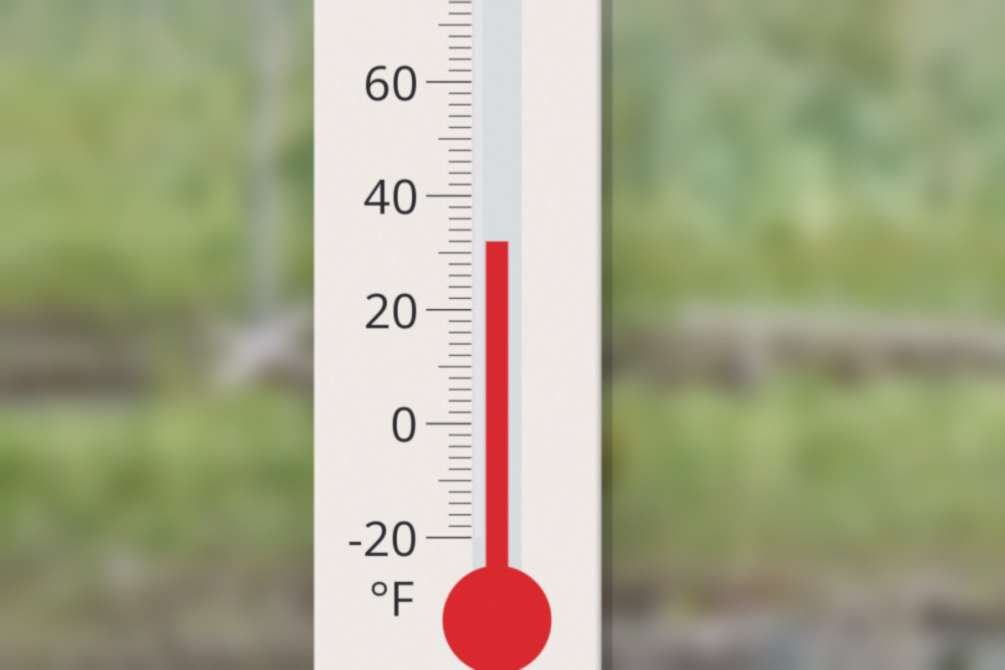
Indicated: 32°F
